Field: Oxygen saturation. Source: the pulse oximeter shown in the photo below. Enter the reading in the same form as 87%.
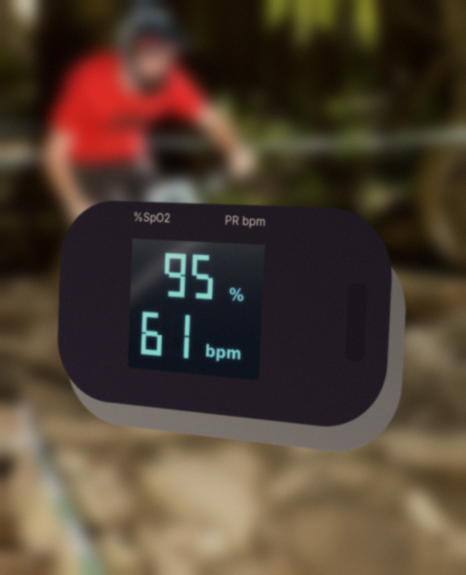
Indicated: 95%
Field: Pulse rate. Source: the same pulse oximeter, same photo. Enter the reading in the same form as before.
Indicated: 61bpm
